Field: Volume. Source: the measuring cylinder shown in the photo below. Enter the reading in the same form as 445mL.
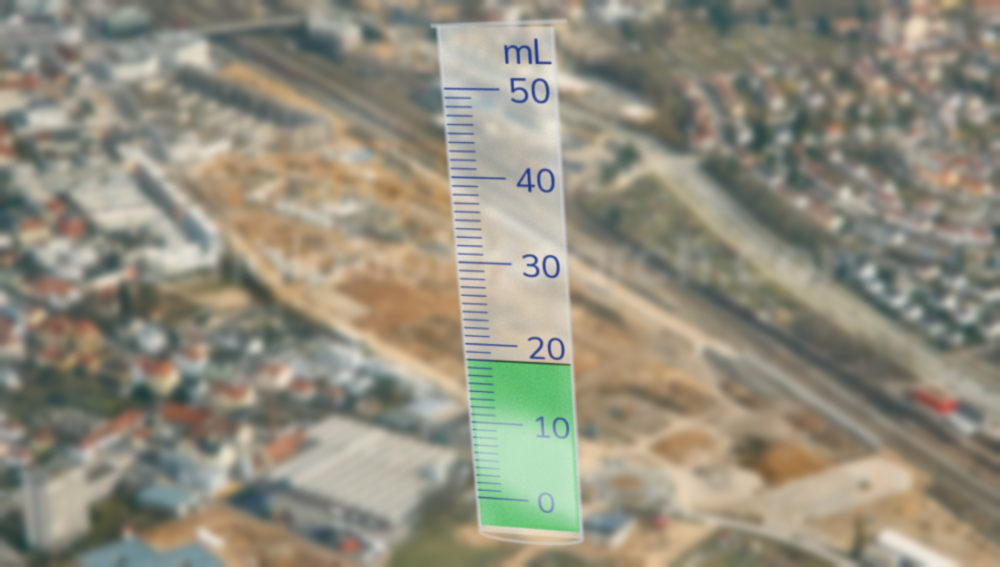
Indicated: 18mL
